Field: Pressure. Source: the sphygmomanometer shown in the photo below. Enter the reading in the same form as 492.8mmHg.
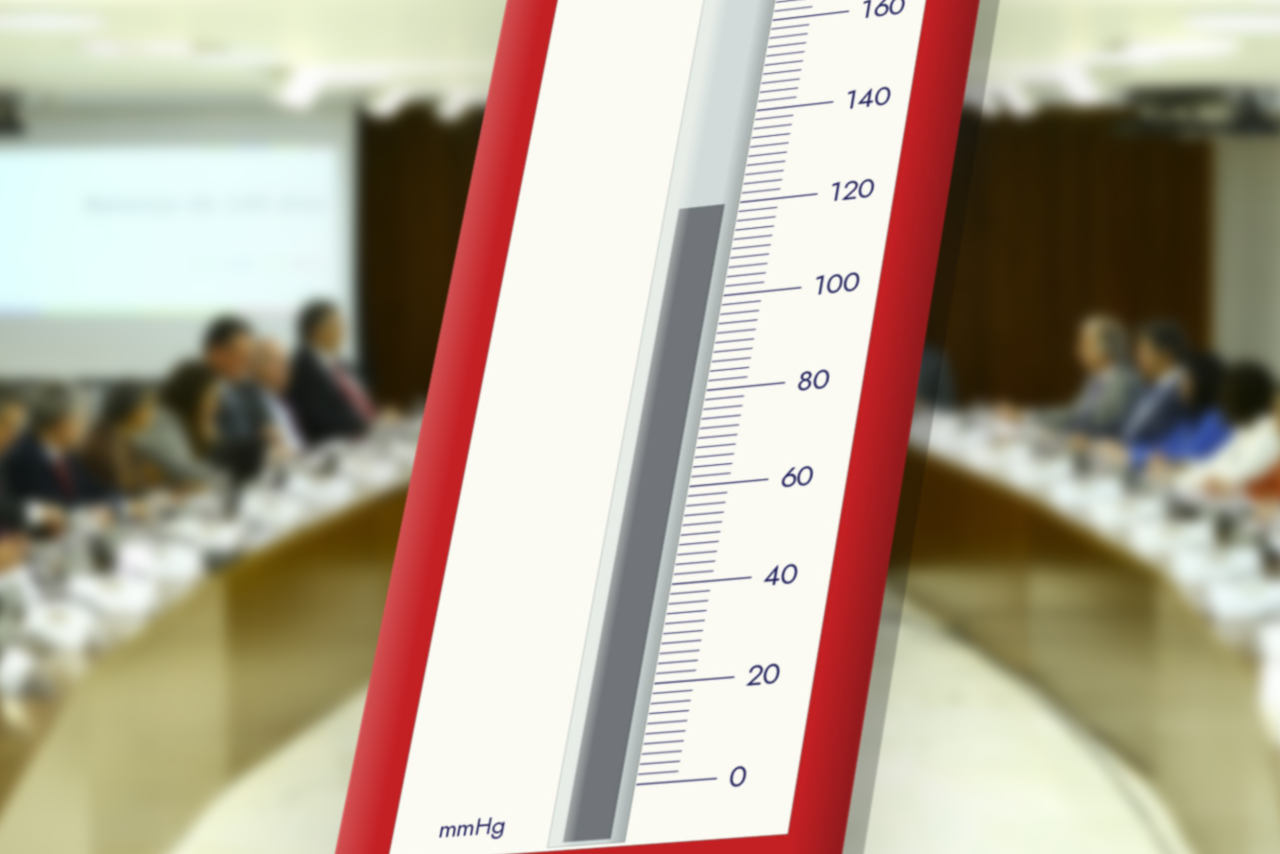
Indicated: 120mmHg
